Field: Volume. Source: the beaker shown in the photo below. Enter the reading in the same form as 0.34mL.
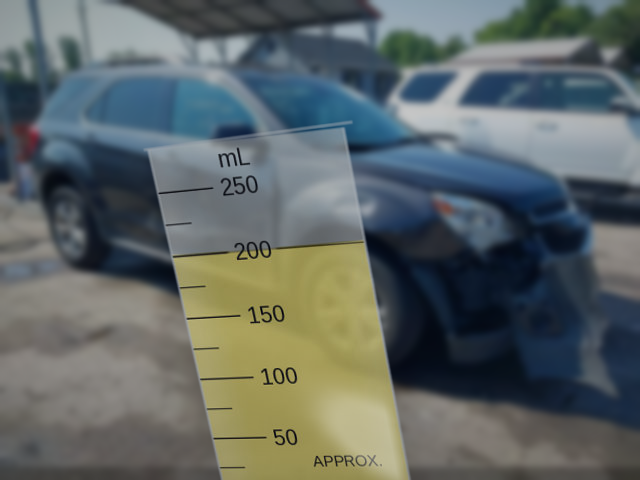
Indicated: 200mL
